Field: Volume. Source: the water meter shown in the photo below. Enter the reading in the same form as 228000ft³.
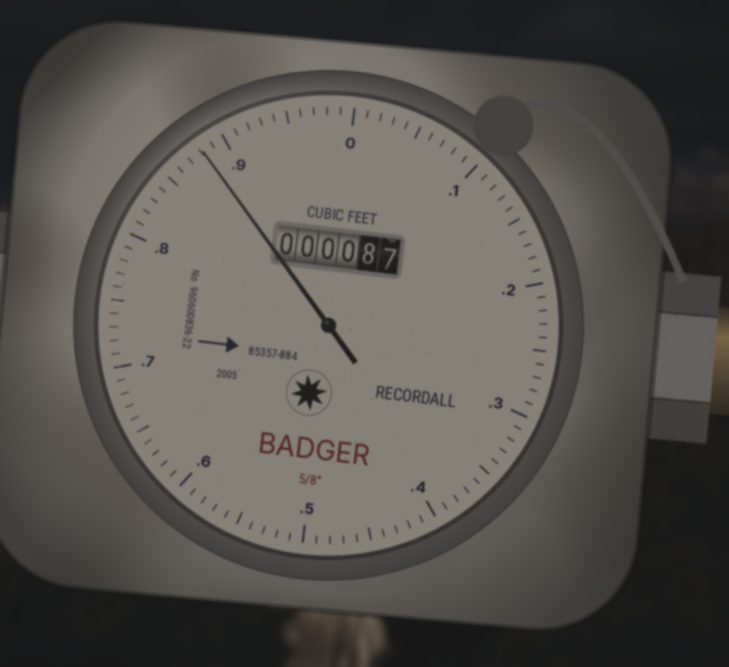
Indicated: 86.88ft³
